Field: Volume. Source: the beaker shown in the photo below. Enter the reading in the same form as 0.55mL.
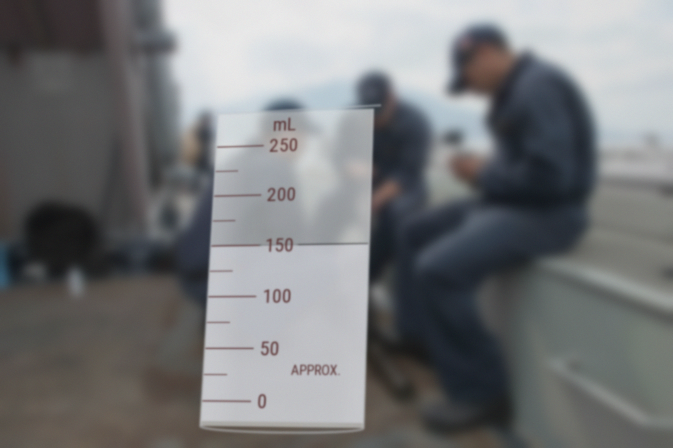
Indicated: 150mL
